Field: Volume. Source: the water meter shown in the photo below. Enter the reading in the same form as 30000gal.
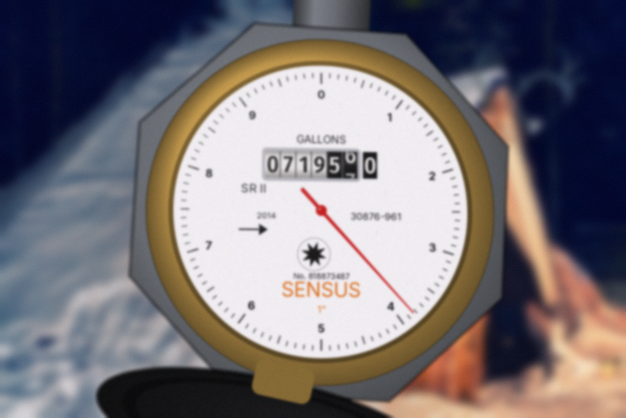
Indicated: 719563.8gal
